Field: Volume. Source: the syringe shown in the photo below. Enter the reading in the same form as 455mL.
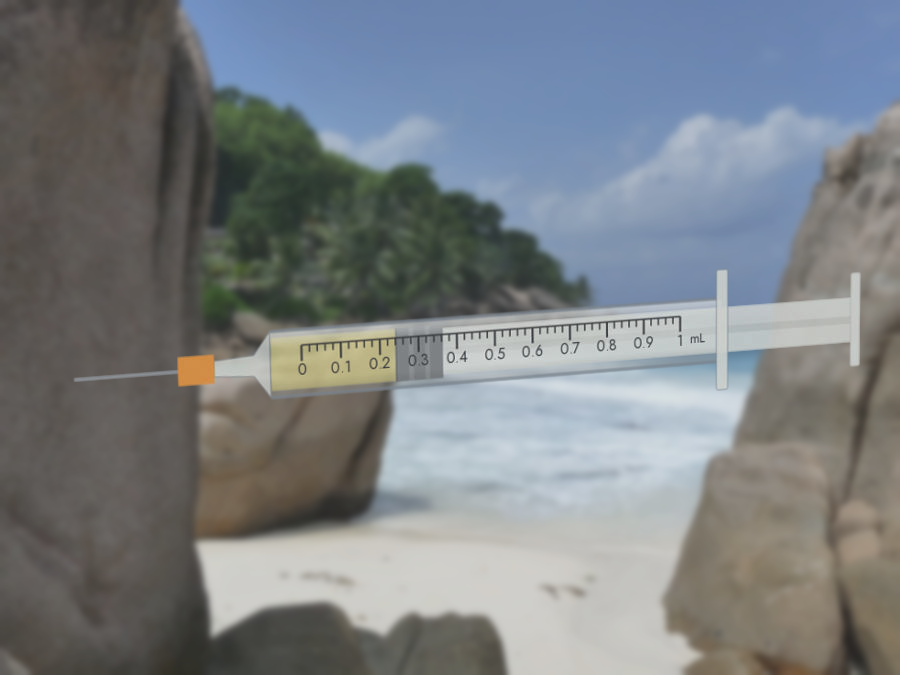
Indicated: 0.24mL
